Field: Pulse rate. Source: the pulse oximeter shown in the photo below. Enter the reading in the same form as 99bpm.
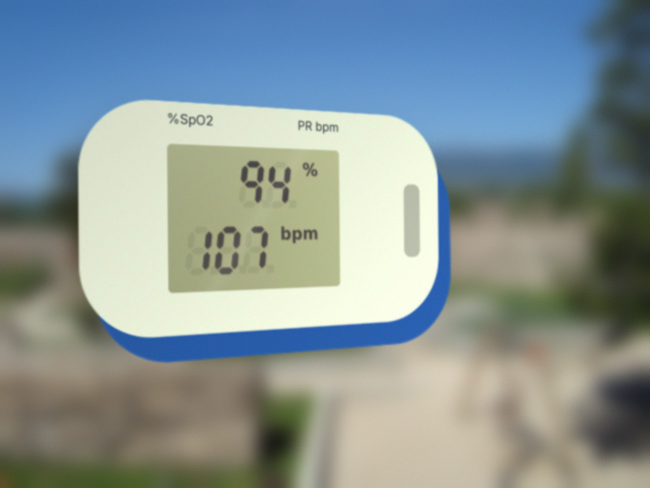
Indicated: 107bpm
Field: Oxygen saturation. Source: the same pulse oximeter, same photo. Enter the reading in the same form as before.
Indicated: 94%
